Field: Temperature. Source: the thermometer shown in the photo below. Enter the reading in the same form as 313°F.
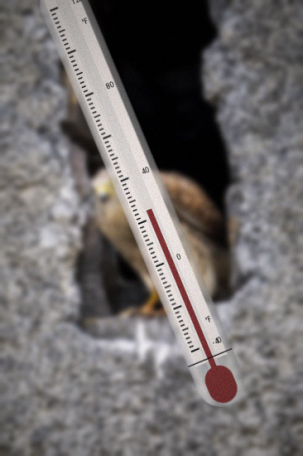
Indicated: 24°F
